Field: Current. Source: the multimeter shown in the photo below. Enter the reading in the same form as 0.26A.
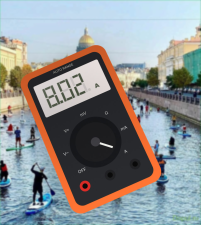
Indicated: 8.02A
